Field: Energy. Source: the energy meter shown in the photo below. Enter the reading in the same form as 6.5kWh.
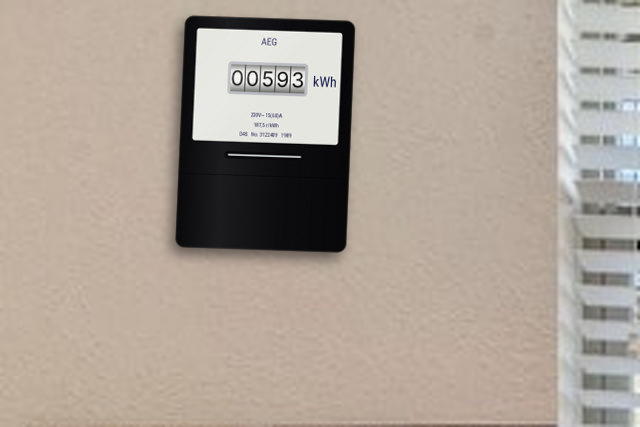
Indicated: 593kWh
